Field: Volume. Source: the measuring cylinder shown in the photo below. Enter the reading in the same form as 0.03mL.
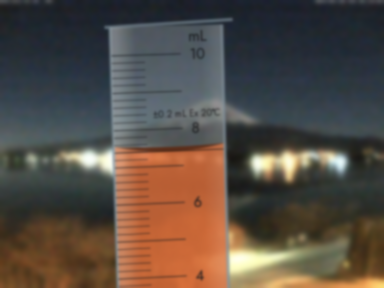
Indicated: 7.4mL
